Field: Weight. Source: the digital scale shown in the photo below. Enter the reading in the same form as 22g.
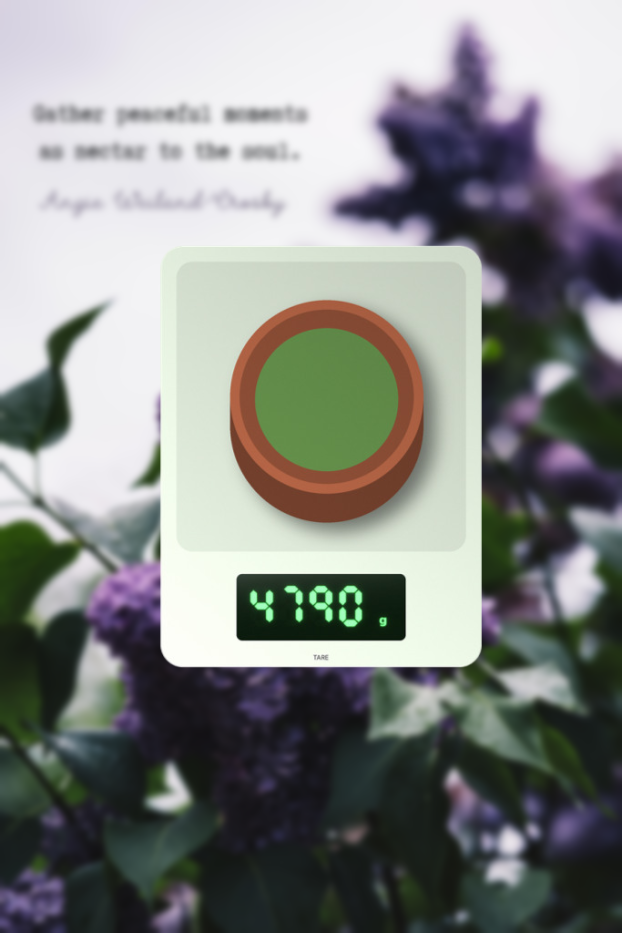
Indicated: 4790g
